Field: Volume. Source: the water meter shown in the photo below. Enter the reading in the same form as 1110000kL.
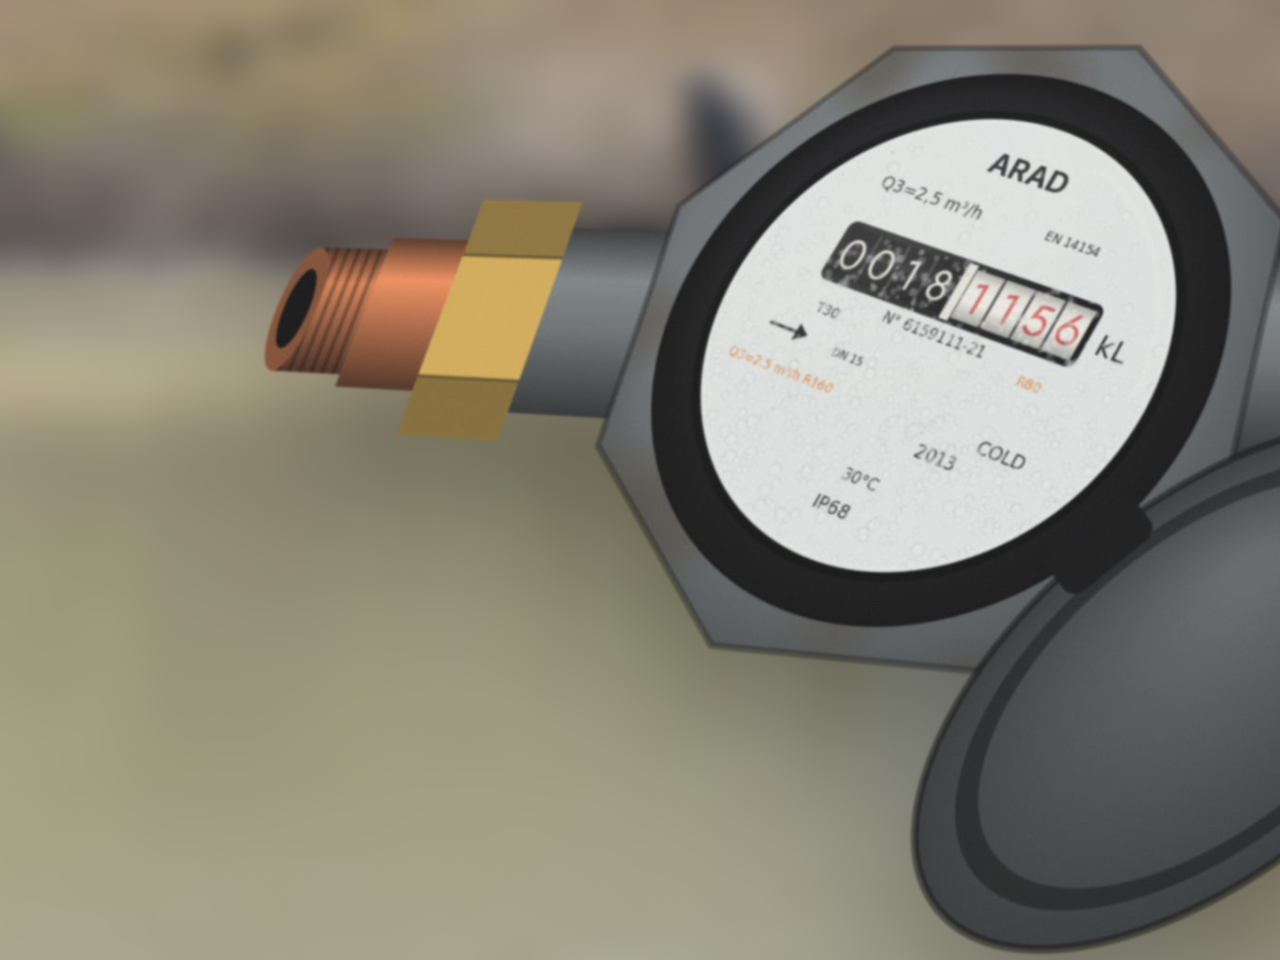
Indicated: 18.1156kL
